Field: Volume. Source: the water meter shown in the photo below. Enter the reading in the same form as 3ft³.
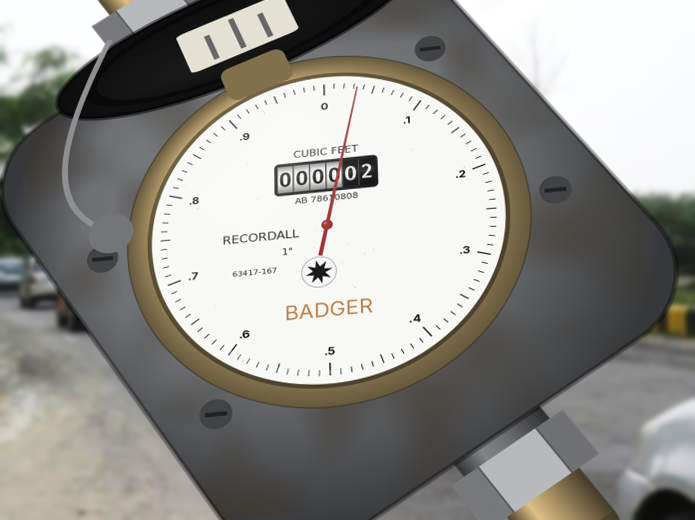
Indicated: 2.03ft³
